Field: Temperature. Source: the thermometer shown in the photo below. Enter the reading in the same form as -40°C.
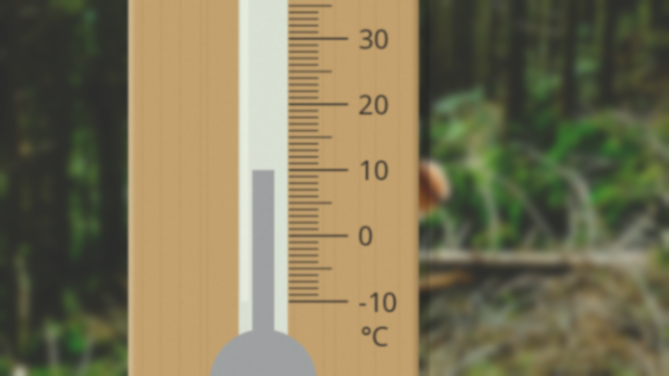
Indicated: 10°C
